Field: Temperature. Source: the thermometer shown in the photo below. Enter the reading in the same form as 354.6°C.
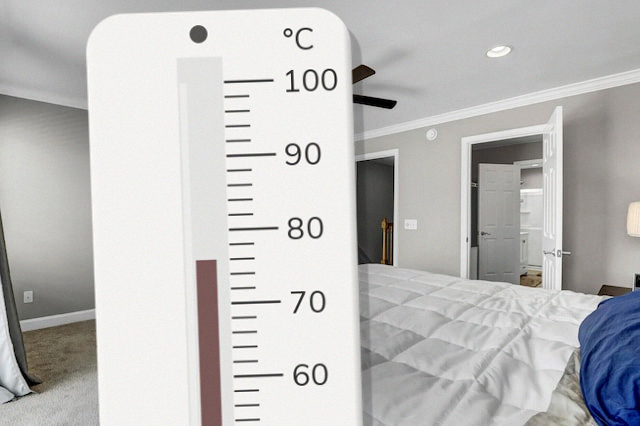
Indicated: 76°C
